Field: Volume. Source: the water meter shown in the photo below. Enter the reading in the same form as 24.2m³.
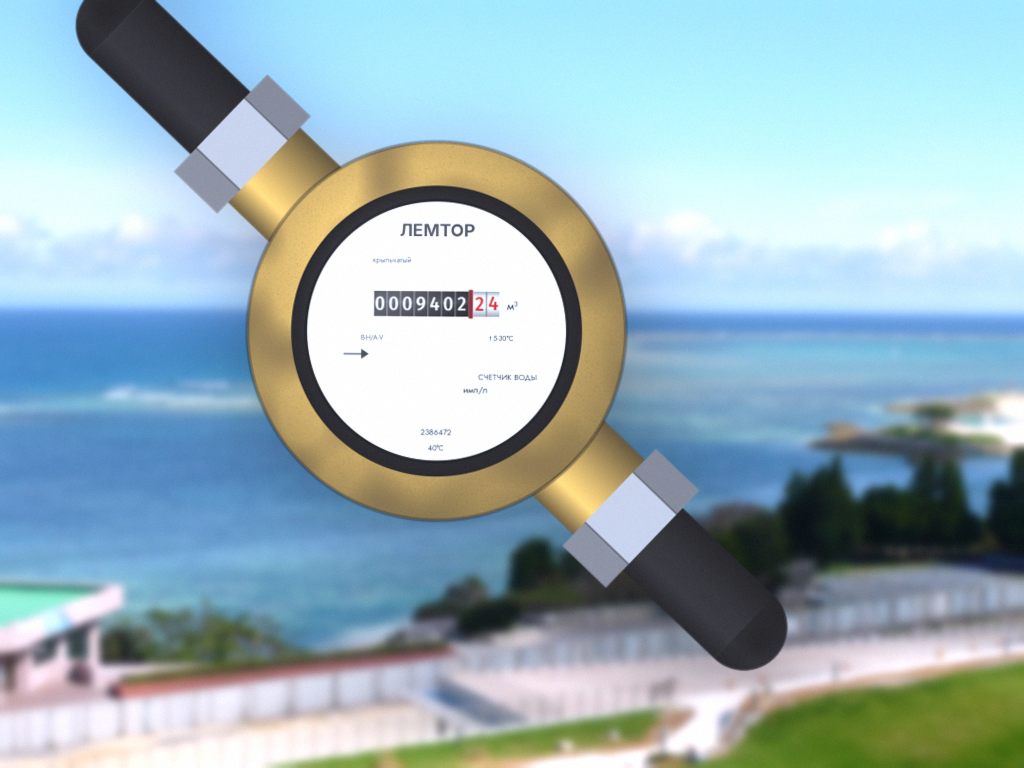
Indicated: 9402.24m³
